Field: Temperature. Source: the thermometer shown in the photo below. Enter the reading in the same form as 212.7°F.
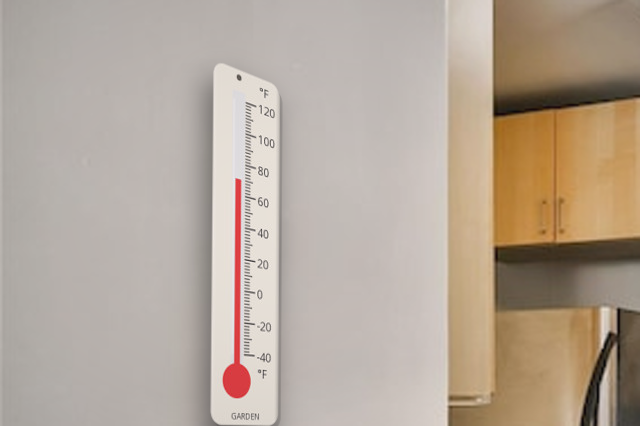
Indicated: 70°F
